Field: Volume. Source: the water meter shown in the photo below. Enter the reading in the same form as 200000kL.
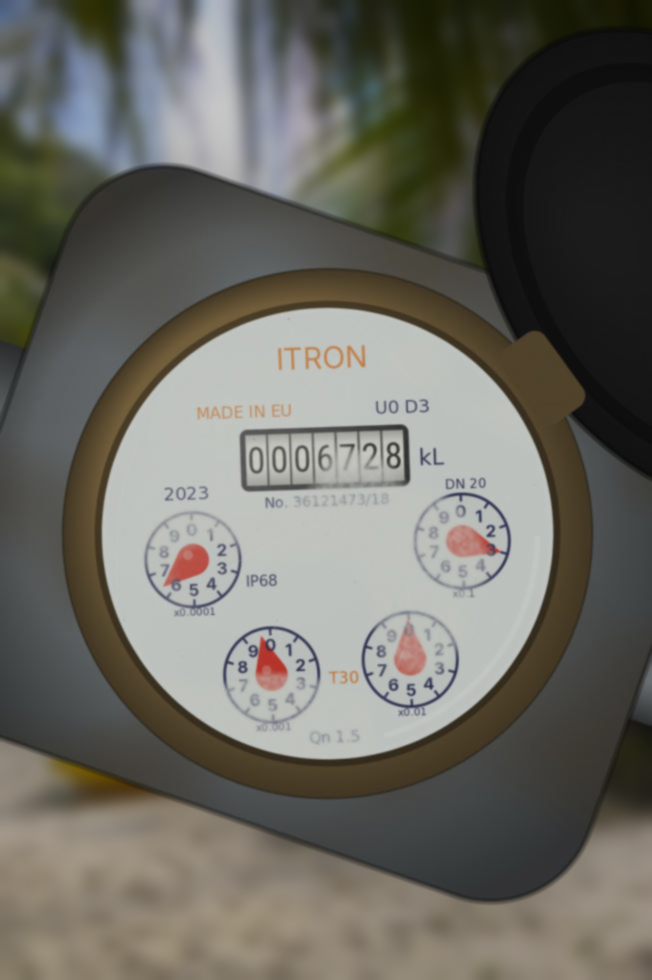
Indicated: 6728.2996kL
